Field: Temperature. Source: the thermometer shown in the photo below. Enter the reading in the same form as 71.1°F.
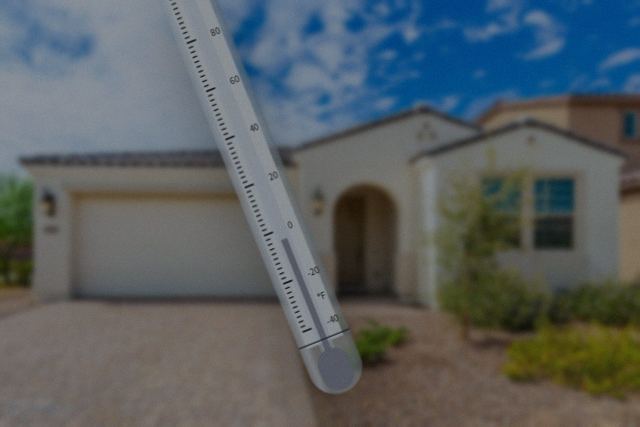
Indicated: -4°F
